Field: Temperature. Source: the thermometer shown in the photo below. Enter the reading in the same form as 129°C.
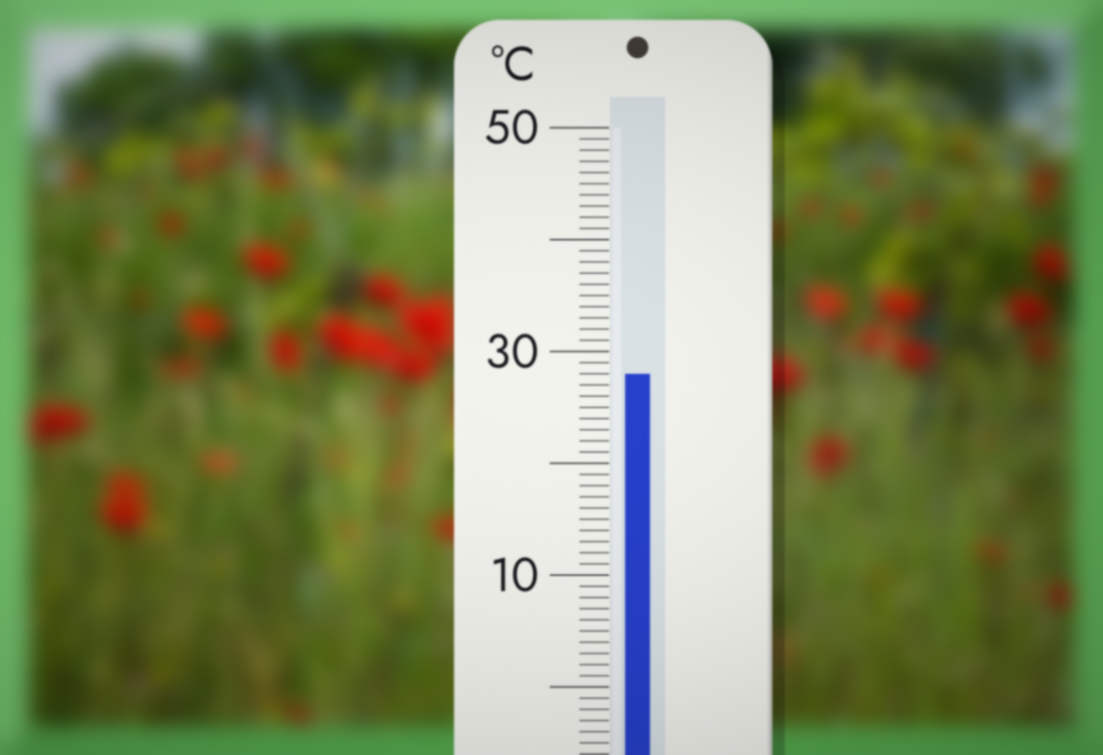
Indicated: 28°C
